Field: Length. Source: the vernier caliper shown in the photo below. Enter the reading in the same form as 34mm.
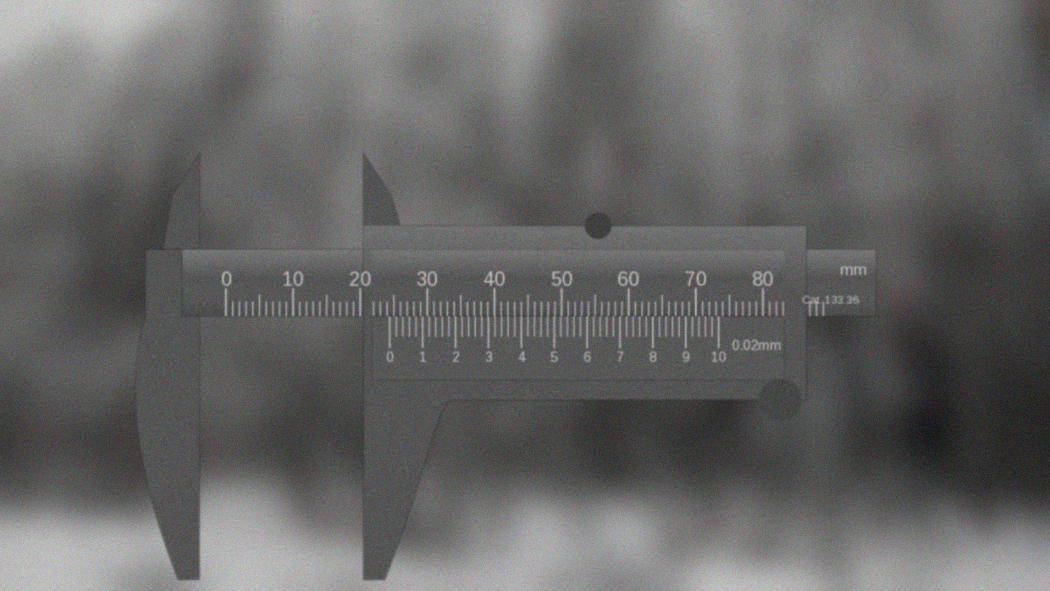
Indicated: 24.4mm
